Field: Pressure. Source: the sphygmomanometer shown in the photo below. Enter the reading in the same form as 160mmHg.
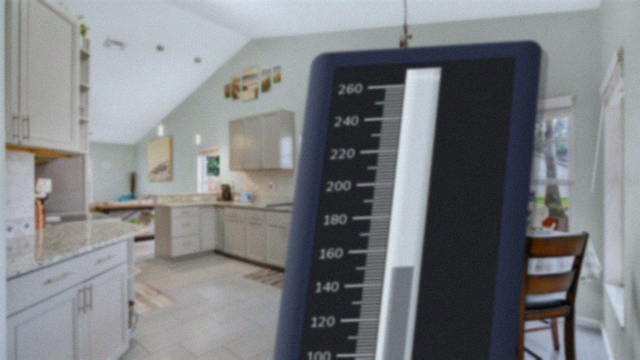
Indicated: 150mmHg
